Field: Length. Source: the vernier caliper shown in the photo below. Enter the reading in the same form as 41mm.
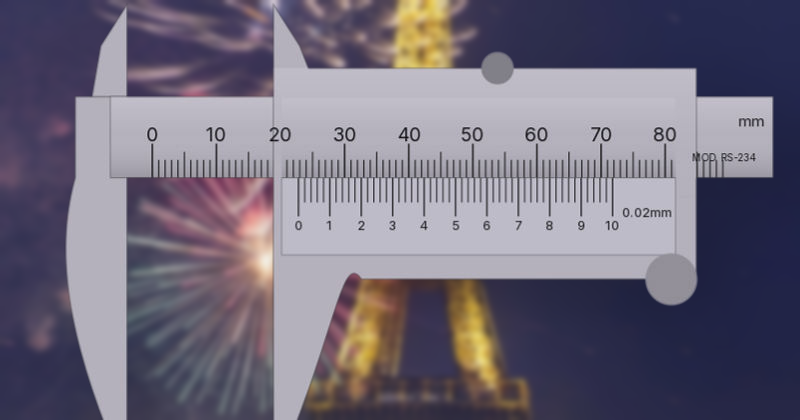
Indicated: 22.8mm
